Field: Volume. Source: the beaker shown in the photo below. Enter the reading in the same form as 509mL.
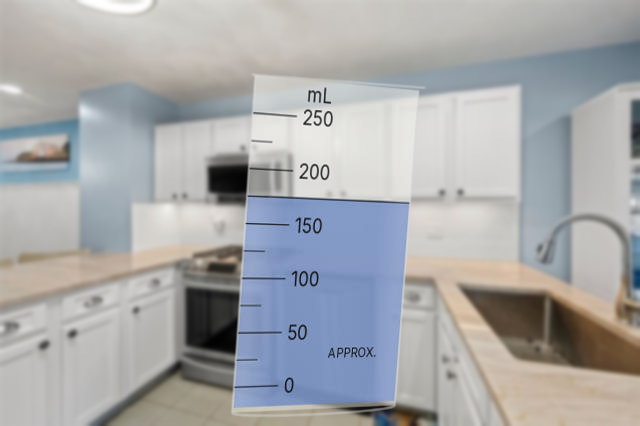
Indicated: 175mL
